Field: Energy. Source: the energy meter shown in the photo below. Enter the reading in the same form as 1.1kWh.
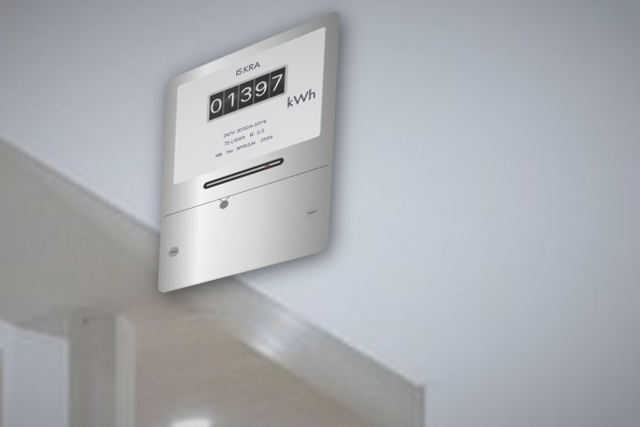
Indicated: 1397kWh
